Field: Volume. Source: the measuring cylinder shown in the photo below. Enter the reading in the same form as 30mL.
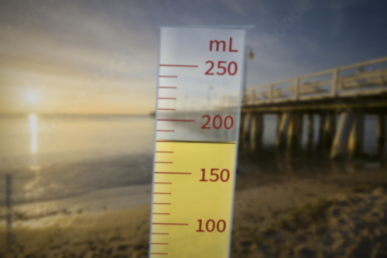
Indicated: 180mL
